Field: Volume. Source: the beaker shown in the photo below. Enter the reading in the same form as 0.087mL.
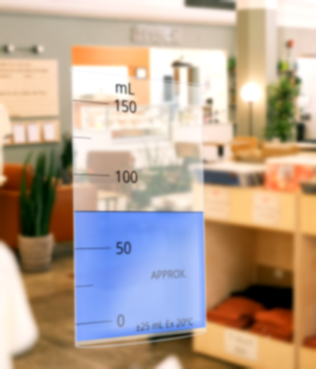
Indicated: 75mL
